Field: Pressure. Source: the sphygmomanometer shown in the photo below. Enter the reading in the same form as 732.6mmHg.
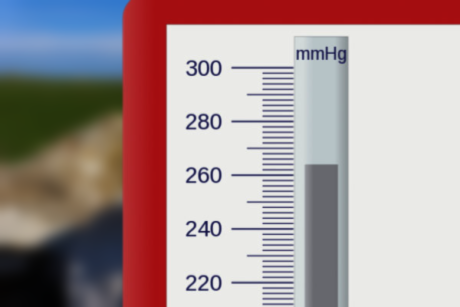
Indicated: 264mmHg
